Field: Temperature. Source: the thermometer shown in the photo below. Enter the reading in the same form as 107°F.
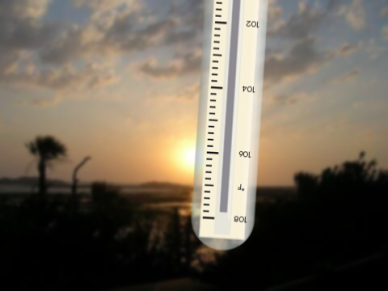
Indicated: 107.8°F
